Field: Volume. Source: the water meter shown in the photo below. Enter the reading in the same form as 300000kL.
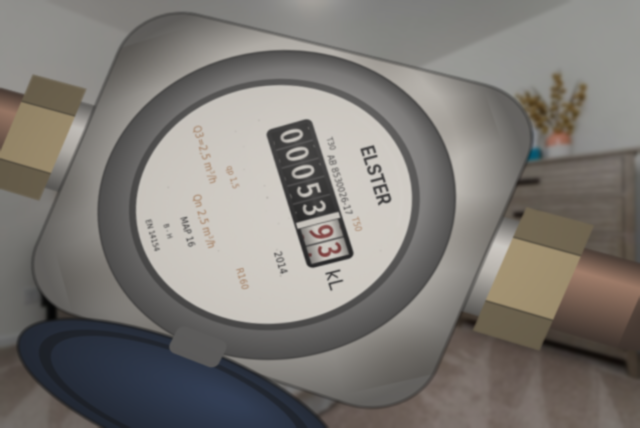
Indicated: 53.93kL
